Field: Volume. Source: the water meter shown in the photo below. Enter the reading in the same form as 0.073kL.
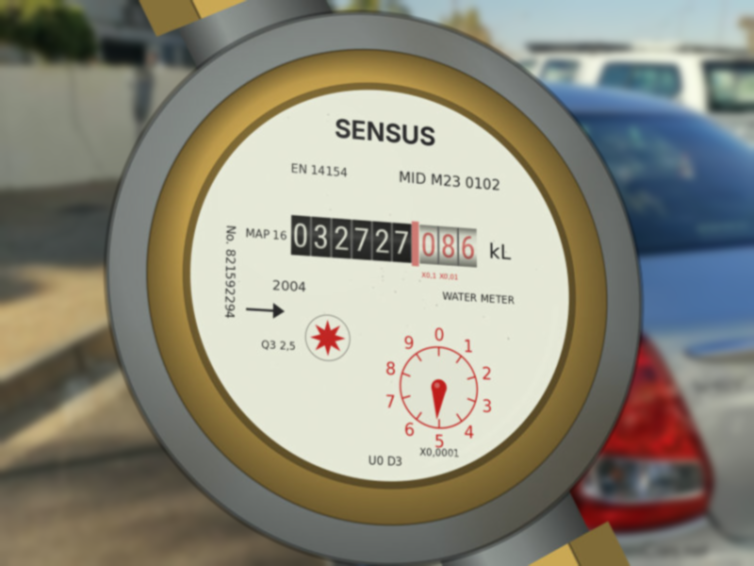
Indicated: 32727.0865kL
